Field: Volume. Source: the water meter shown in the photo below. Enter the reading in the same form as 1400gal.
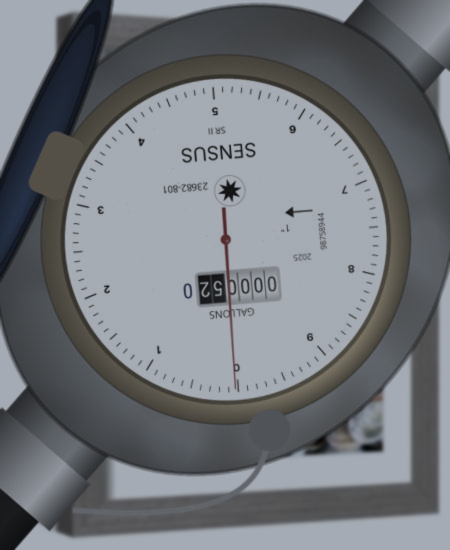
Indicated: 520.0gal
